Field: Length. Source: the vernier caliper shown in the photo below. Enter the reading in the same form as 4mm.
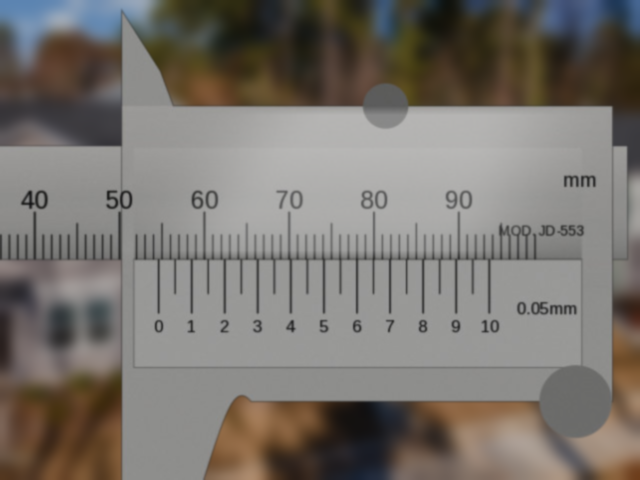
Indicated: 54.6mm
